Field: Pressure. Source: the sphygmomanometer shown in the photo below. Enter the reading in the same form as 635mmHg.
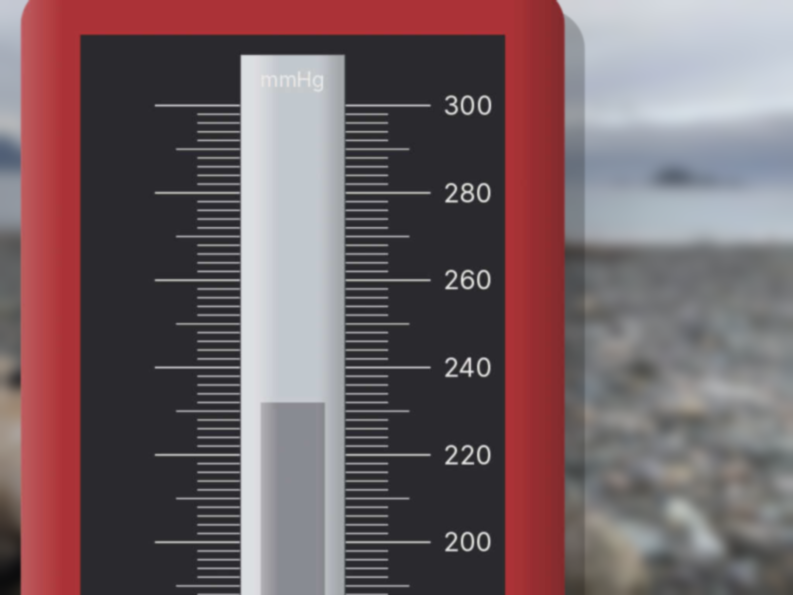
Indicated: 232mmHg
